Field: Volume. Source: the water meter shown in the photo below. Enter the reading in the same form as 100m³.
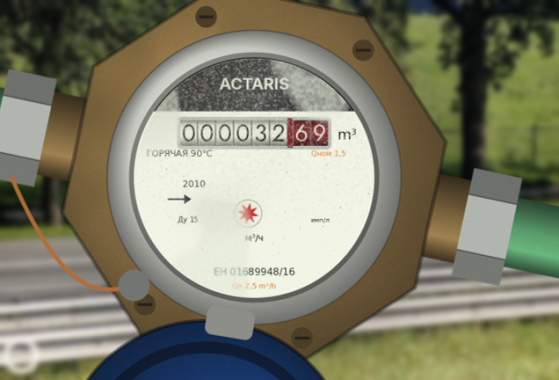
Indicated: 32.69m³
